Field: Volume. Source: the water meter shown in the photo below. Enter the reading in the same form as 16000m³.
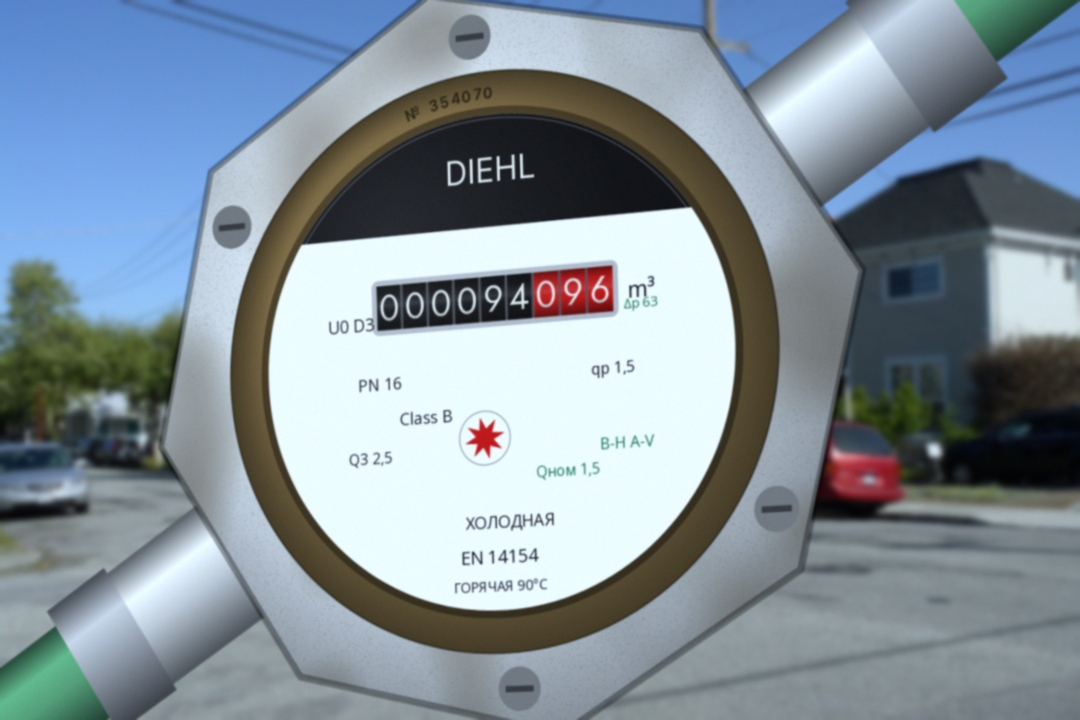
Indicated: 94.096m³
